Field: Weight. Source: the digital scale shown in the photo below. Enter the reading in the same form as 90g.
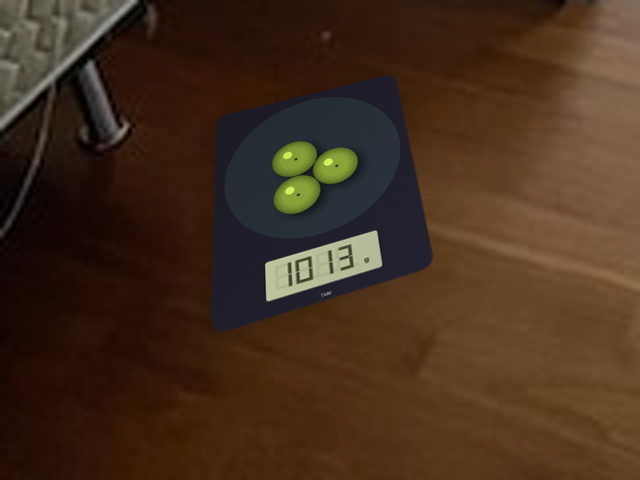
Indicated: 1013g
